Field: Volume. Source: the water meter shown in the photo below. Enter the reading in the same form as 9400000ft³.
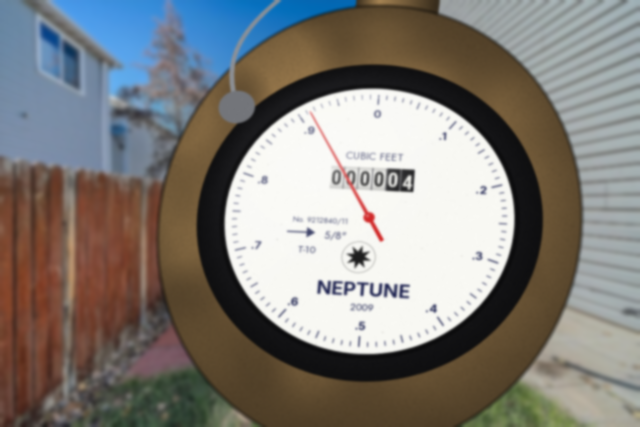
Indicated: 3.91ft³
